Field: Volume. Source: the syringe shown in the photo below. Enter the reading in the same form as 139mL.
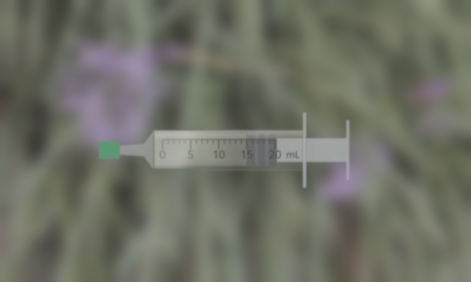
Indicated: 15mL
